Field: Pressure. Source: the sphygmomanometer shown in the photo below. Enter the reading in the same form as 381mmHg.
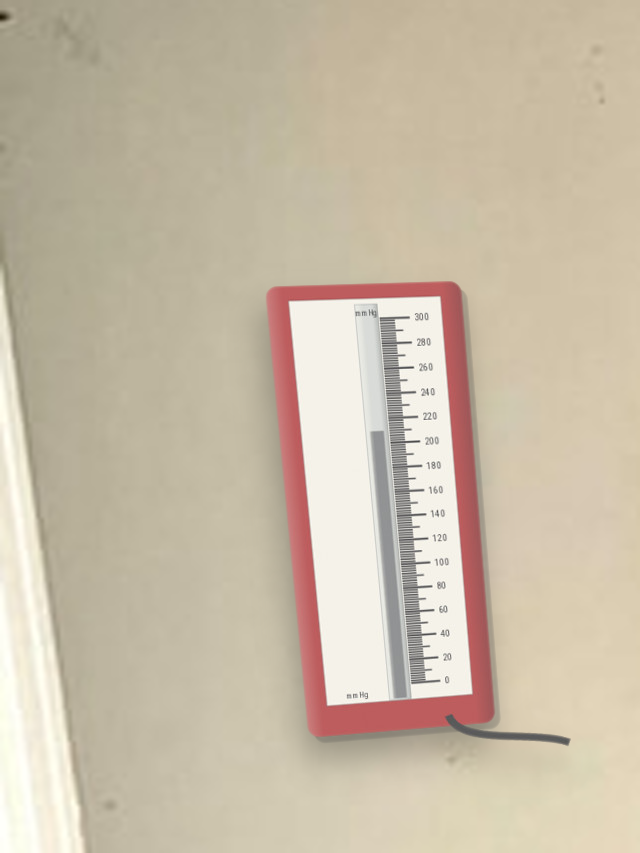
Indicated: 210mmHg
